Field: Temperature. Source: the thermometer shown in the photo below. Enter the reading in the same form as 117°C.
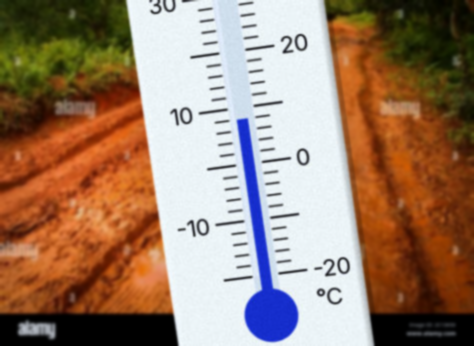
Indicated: 8°C
